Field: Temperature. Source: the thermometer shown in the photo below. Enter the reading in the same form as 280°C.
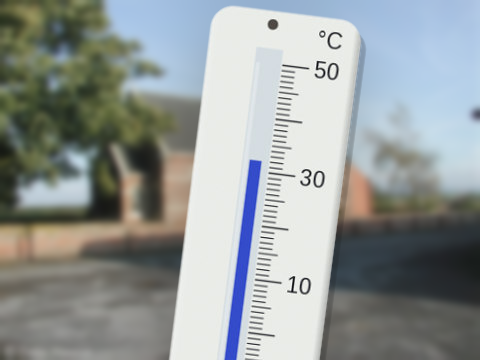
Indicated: 32°C
